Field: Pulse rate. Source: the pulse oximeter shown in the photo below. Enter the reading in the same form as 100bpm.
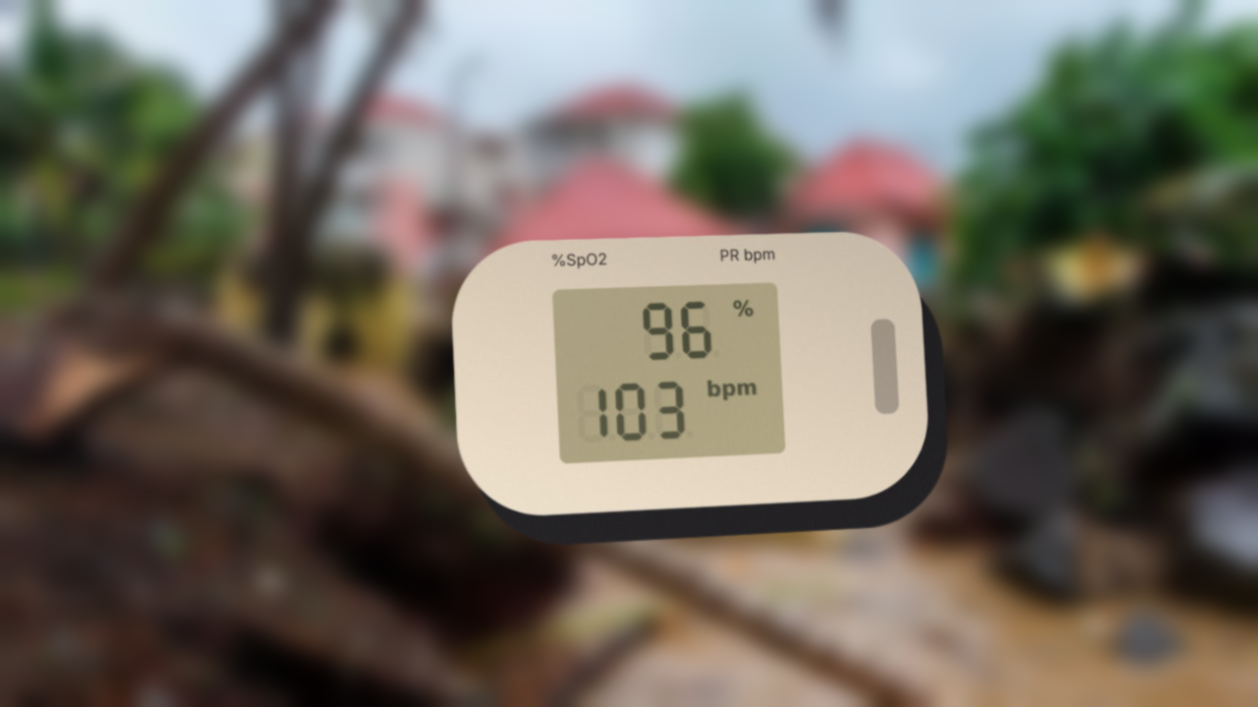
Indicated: 103bpm
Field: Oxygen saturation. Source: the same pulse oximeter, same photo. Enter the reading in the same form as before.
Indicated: 96%
